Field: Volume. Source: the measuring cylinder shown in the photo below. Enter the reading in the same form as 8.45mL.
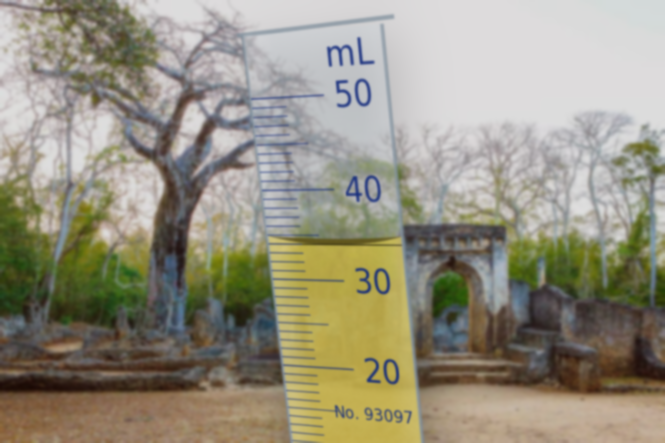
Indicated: 34mL
